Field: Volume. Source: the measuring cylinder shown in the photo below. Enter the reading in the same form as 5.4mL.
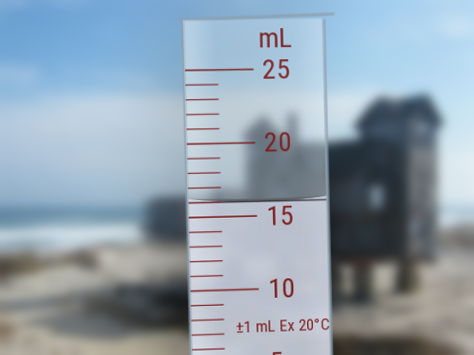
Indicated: 16mL
